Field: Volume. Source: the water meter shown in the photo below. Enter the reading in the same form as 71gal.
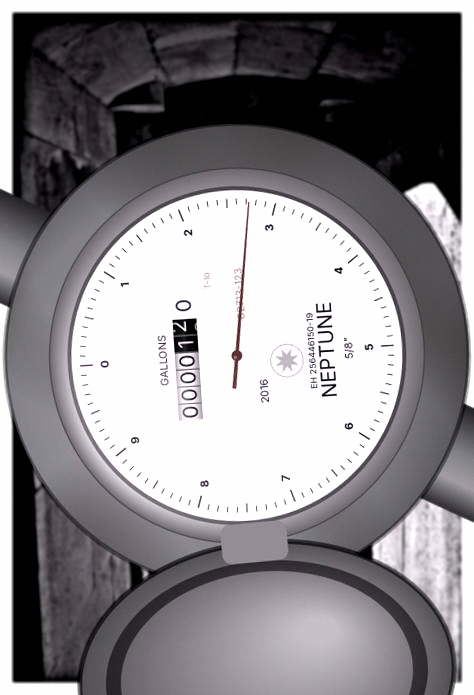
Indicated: 122.7gal
